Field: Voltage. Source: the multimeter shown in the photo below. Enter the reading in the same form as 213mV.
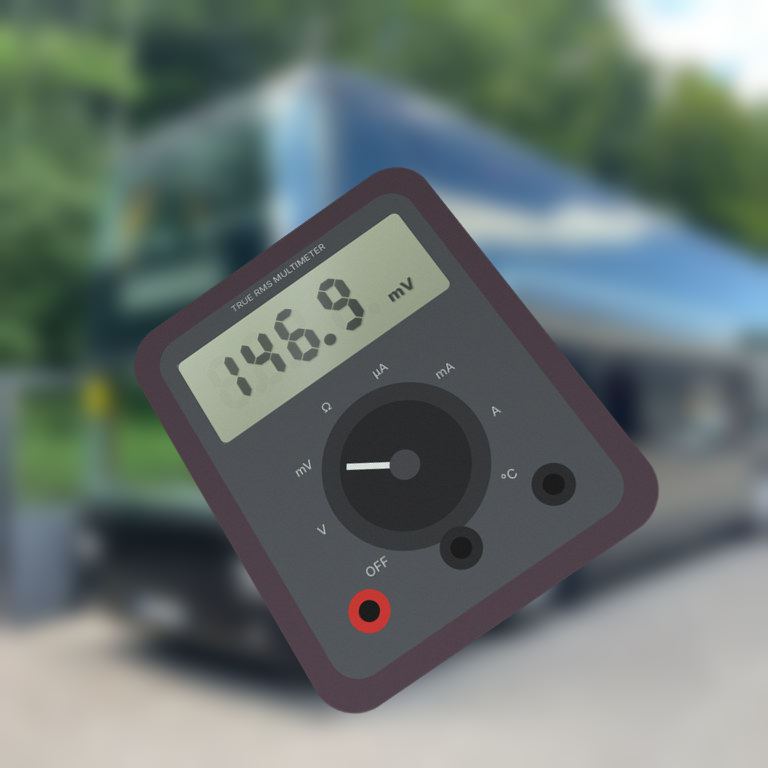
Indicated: 146.9mV
